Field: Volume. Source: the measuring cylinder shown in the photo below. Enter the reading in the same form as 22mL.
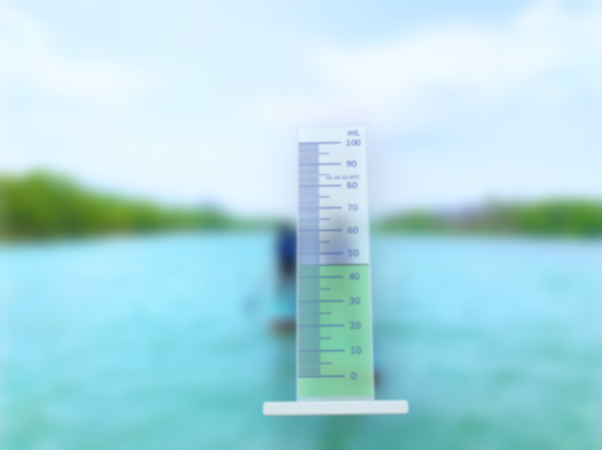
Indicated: 45mL
